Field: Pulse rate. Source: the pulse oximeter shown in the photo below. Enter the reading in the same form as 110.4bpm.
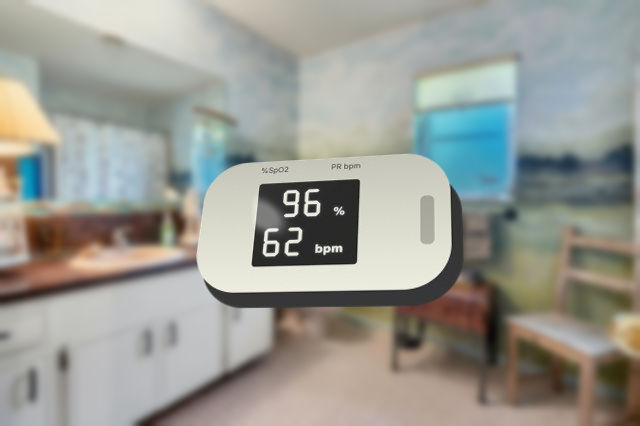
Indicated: 62bpm
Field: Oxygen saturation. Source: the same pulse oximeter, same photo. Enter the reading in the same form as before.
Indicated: 96%
